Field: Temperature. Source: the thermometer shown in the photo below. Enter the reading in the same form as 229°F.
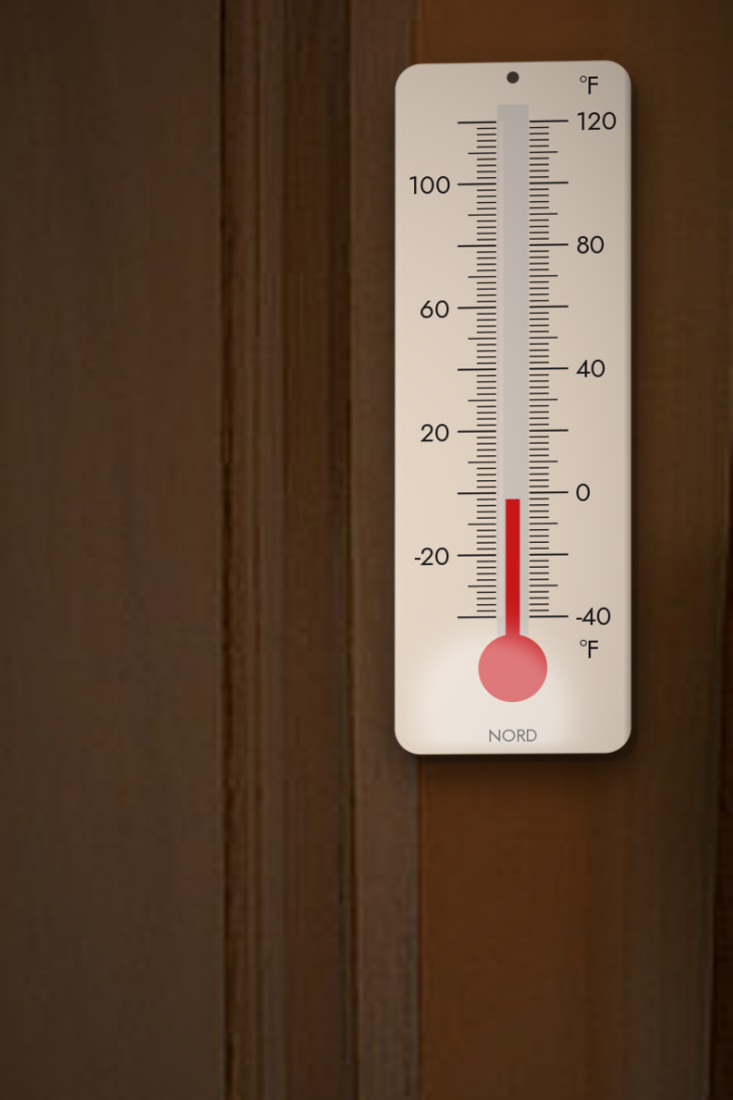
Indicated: -2°F
